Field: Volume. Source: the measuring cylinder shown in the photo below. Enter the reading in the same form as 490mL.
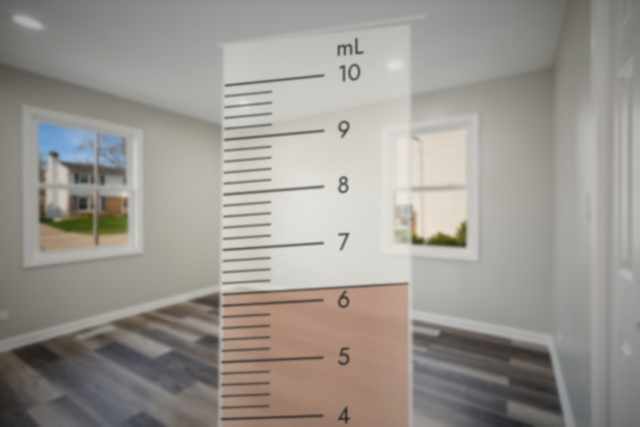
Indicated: 6.2mL
